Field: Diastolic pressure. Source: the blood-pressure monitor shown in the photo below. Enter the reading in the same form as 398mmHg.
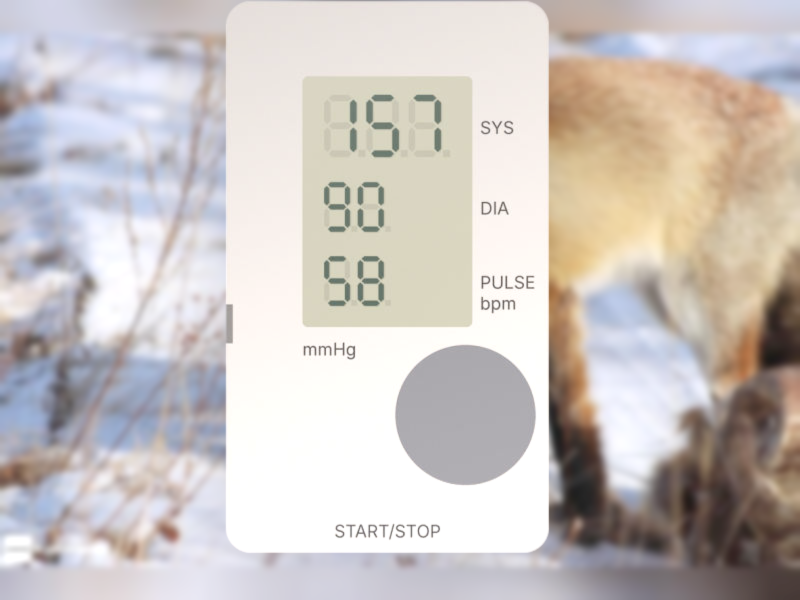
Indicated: 90mmHg
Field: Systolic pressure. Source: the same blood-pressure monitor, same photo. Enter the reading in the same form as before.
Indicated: 157mmHg
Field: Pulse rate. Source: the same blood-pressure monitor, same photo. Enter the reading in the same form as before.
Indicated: 58bpm
